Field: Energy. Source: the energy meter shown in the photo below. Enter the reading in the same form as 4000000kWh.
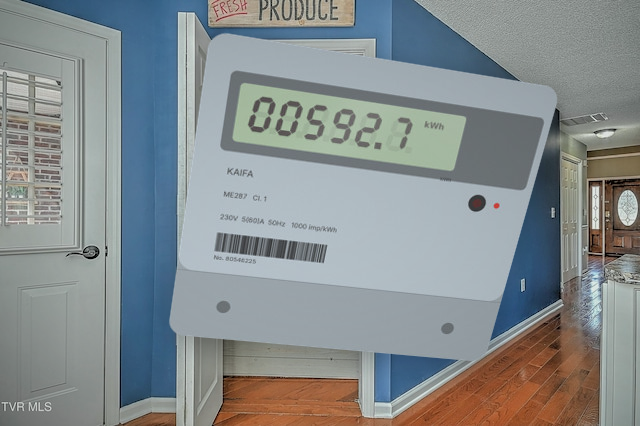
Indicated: 592.7kWh
